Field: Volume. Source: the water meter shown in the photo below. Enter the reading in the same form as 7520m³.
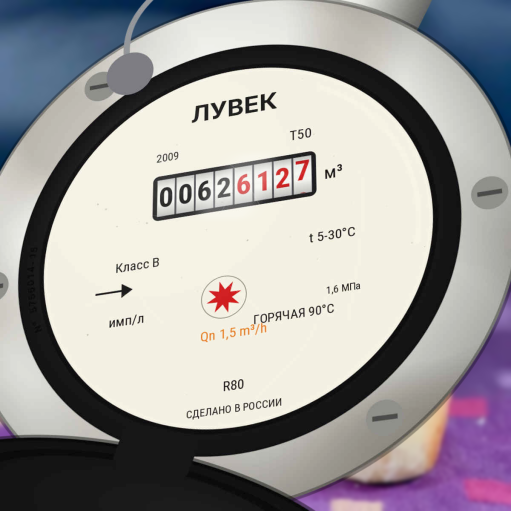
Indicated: 62.6127m³
